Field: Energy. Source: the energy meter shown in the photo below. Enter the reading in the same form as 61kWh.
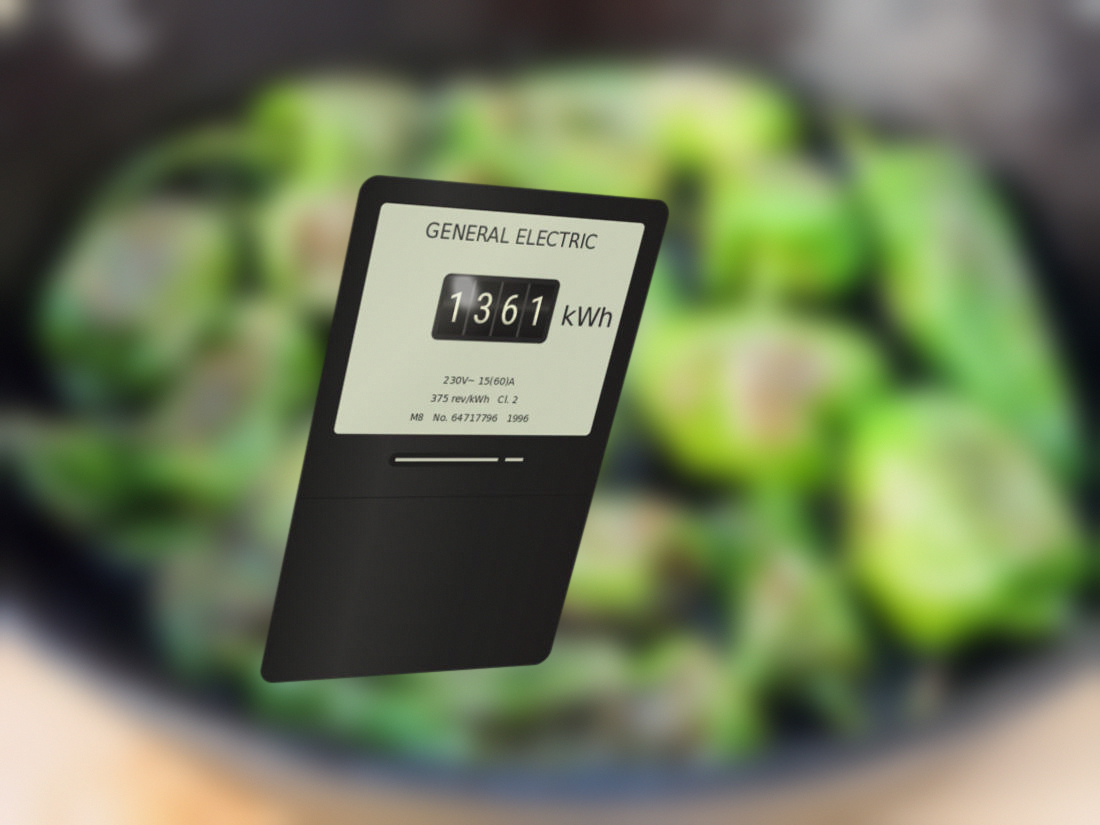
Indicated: 1361kWh
